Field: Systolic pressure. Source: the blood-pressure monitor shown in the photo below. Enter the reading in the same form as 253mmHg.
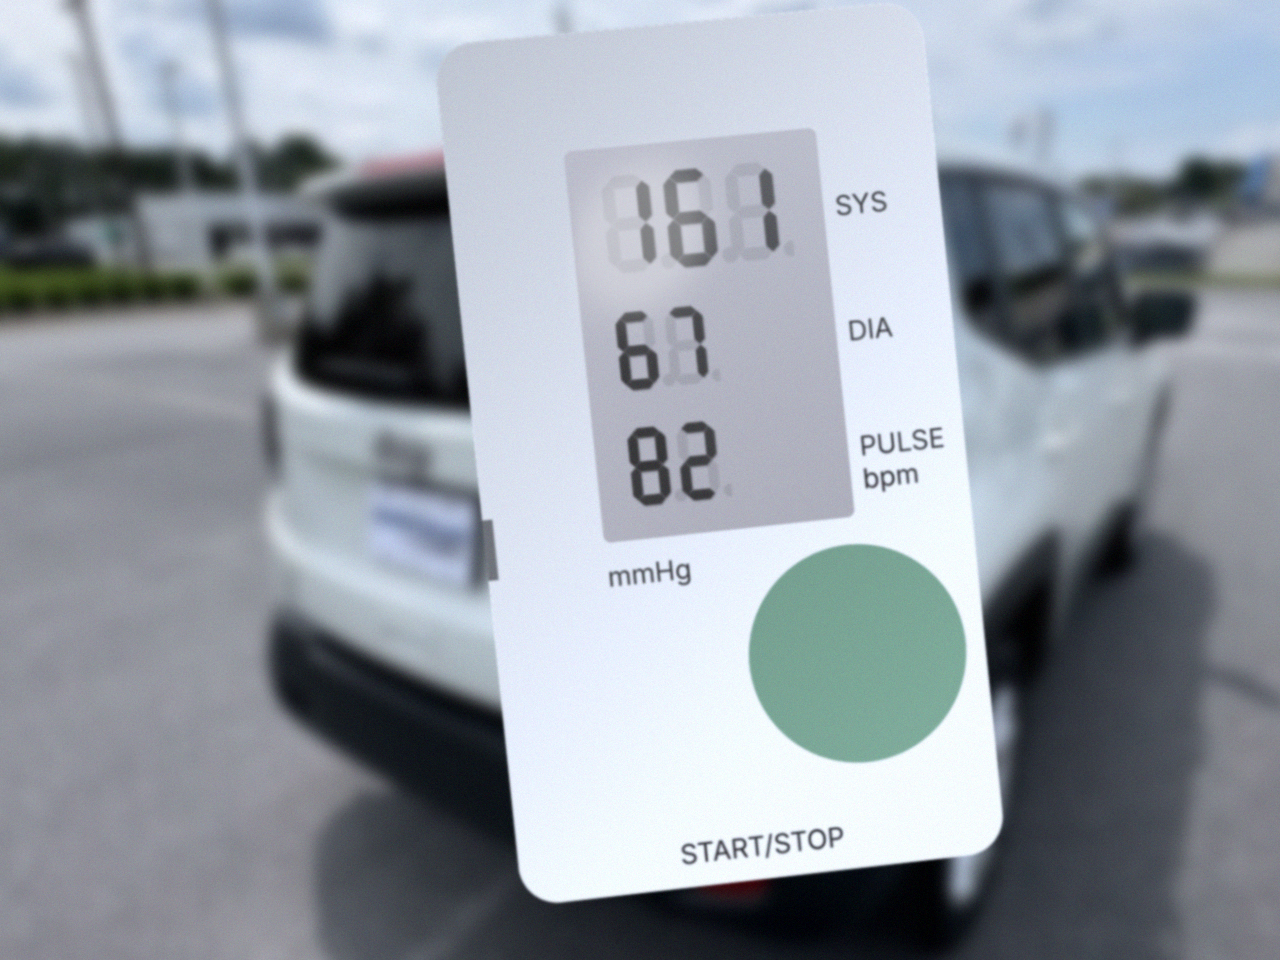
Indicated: 161mmHg
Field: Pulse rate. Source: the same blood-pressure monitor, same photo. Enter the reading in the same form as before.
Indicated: 82bpm
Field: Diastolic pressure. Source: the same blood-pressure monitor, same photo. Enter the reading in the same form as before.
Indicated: 67mmHg
